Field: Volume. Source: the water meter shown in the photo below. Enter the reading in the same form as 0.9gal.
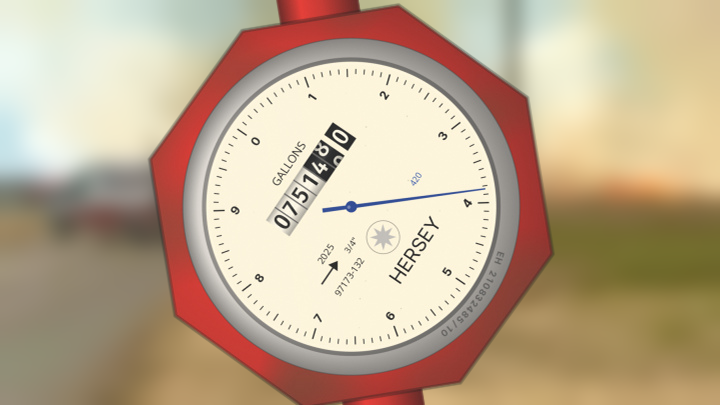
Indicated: 751483.8gal
